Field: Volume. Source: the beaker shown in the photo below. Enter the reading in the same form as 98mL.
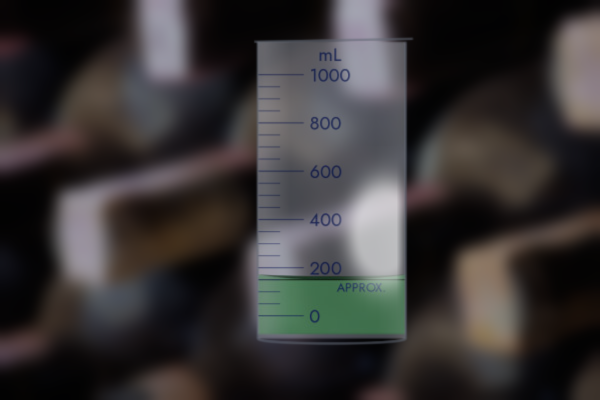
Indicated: 150mL
